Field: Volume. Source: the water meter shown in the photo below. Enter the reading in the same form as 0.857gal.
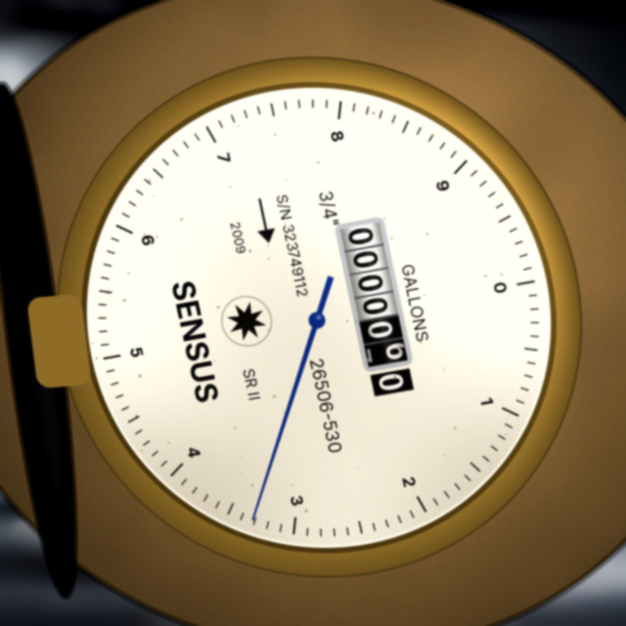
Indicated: 63.3gal
